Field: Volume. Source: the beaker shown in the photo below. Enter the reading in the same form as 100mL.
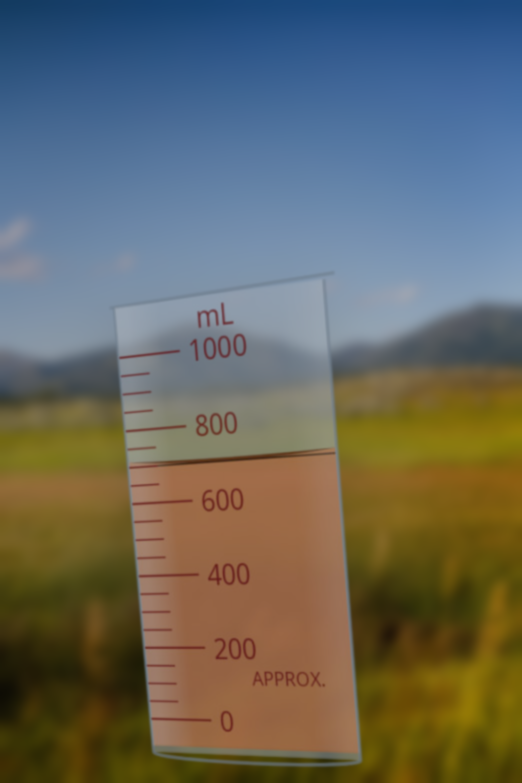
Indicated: 700mL
